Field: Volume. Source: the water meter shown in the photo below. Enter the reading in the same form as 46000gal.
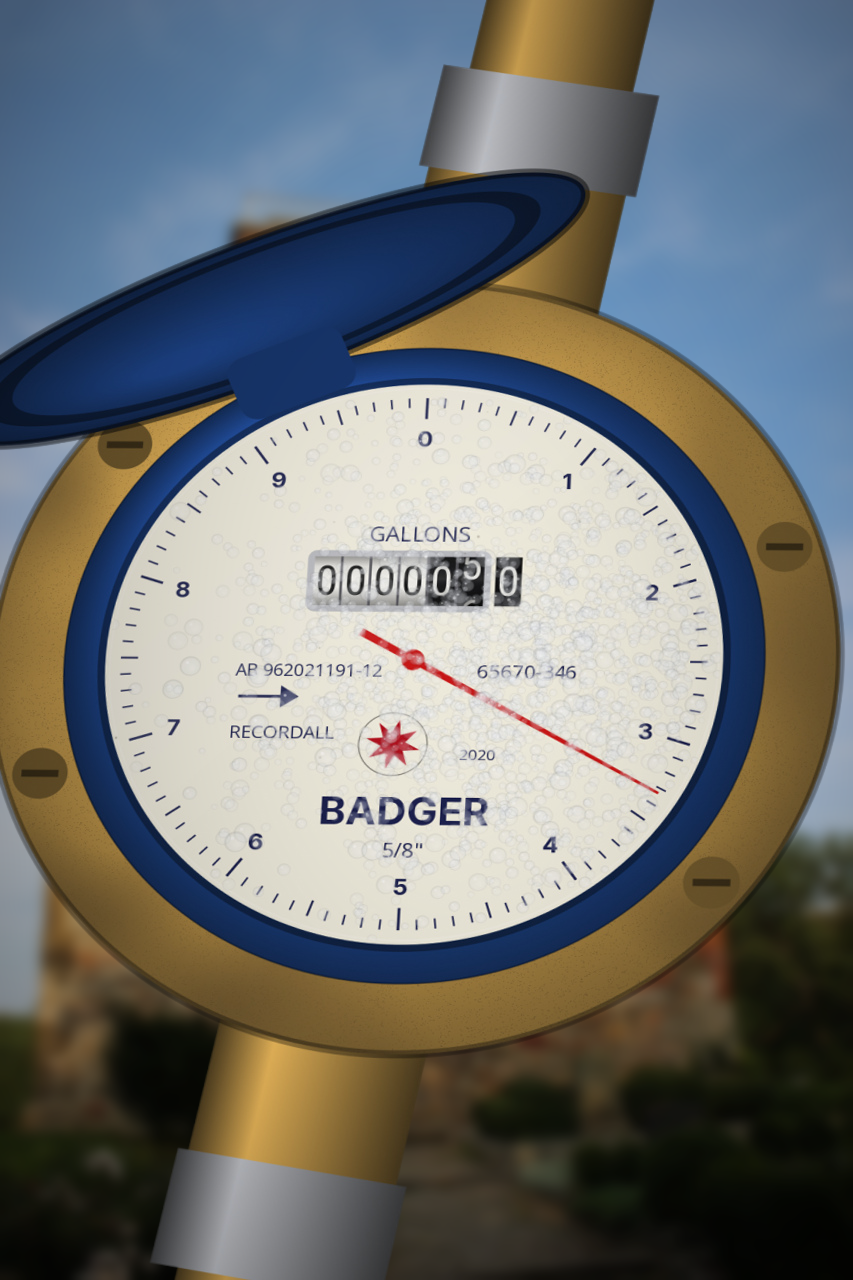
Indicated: 53.3gal
